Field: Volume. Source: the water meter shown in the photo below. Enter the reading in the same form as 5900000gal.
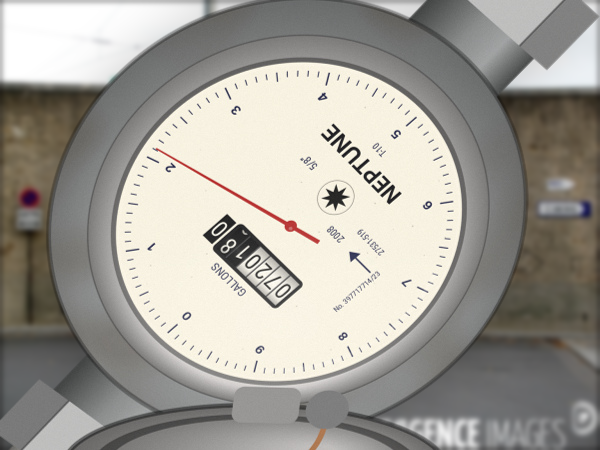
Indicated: 720182.1gal
